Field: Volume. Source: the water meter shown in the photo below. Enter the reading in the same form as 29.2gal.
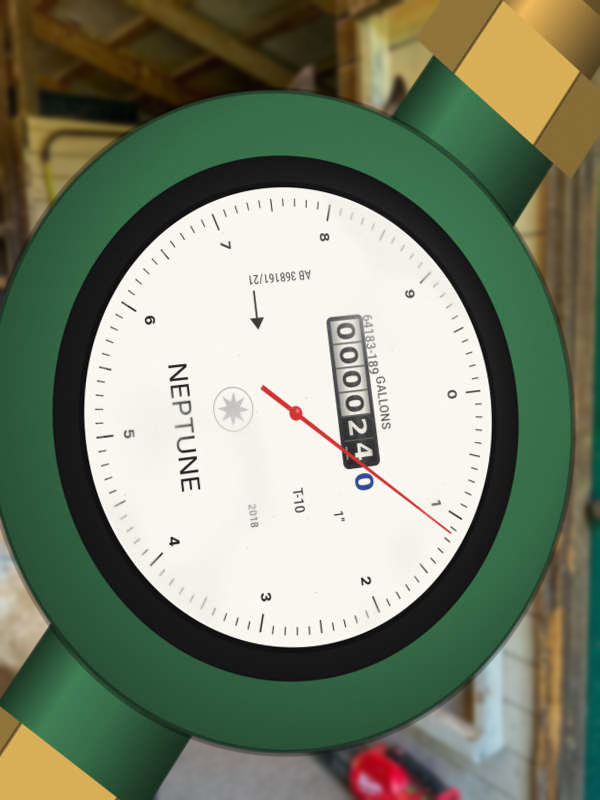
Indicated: 241.1gal
